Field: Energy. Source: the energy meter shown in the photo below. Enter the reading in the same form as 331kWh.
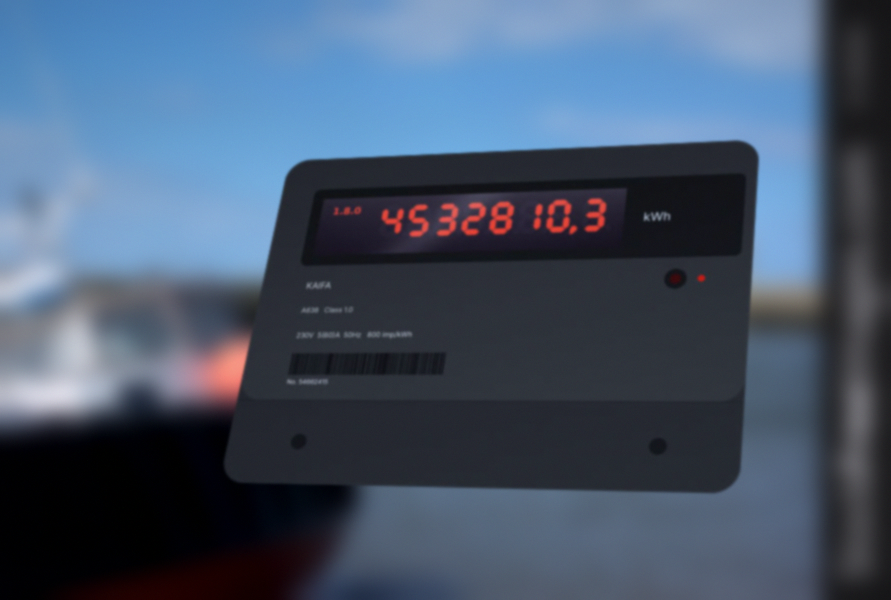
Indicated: 4532810.3kWh
